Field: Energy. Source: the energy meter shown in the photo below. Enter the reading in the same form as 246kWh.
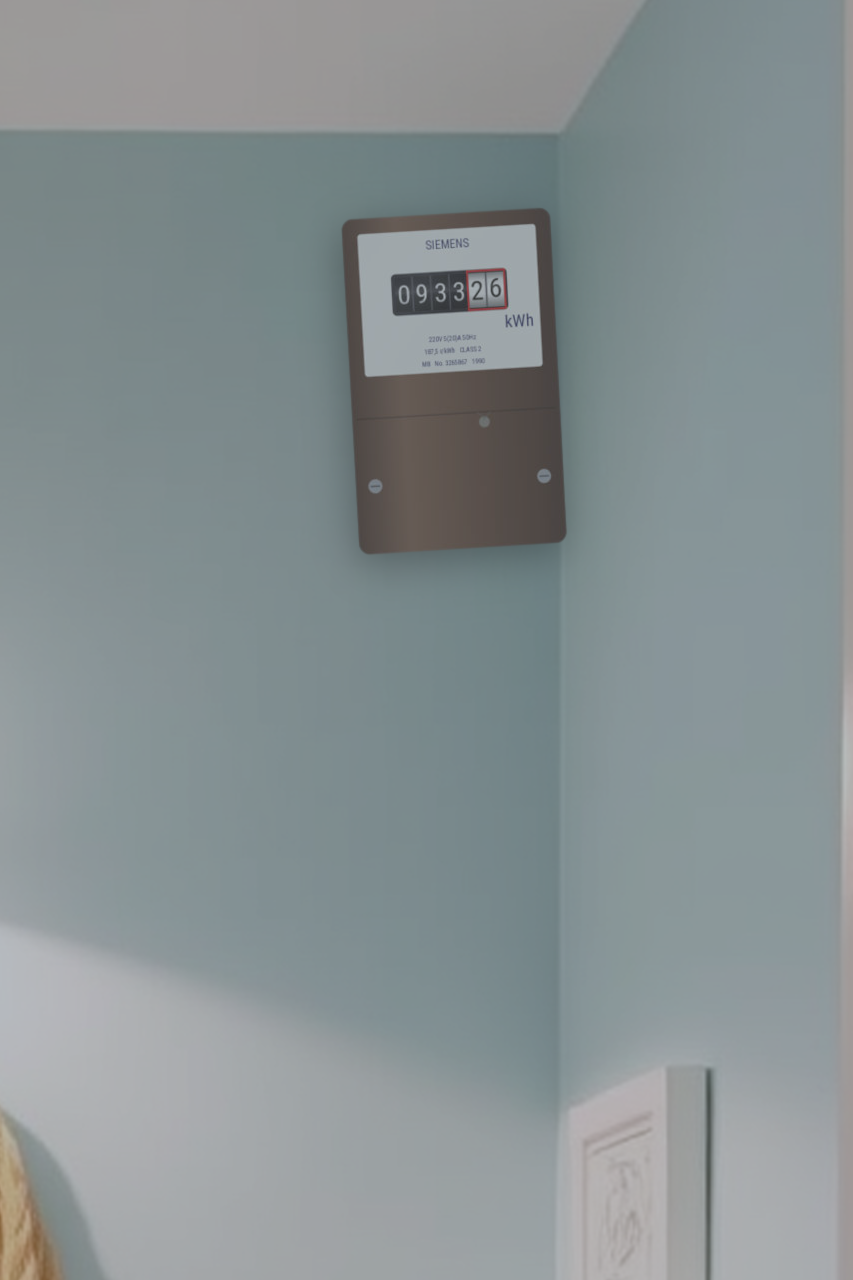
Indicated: 933.26kWh
